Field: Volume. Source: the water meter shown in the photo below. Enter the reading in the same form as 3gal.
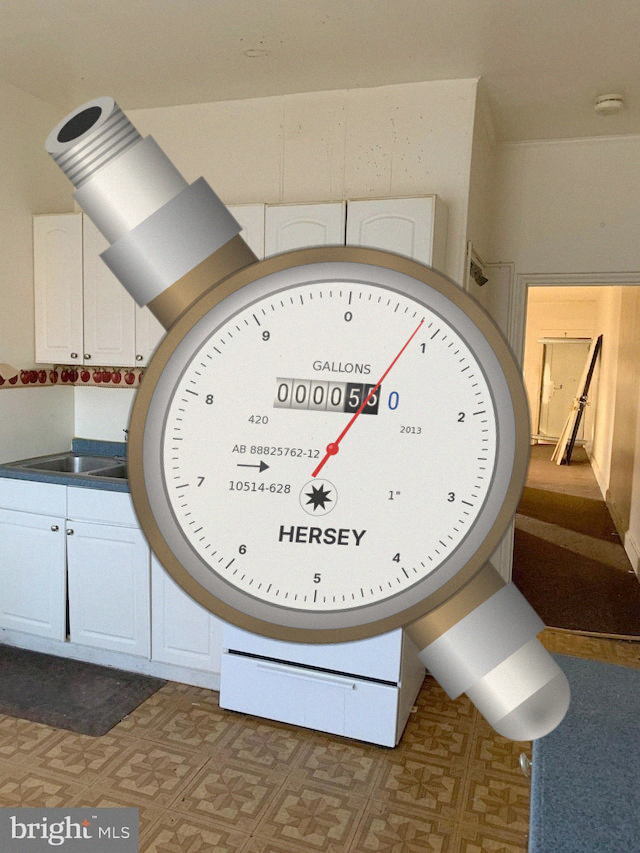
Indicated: 550.8gal
